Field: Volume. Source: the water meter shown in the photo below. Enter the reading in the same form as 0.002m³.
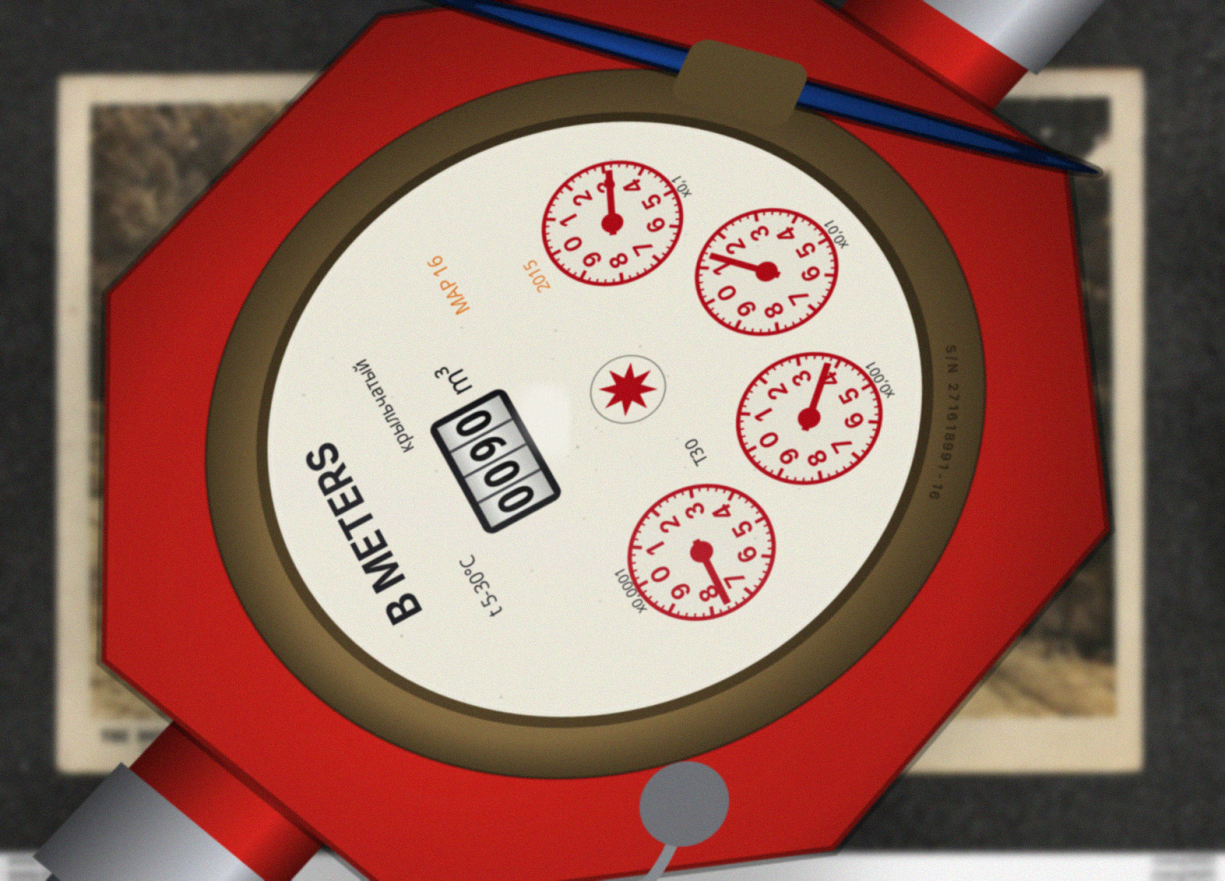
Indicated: 90.3137m³
